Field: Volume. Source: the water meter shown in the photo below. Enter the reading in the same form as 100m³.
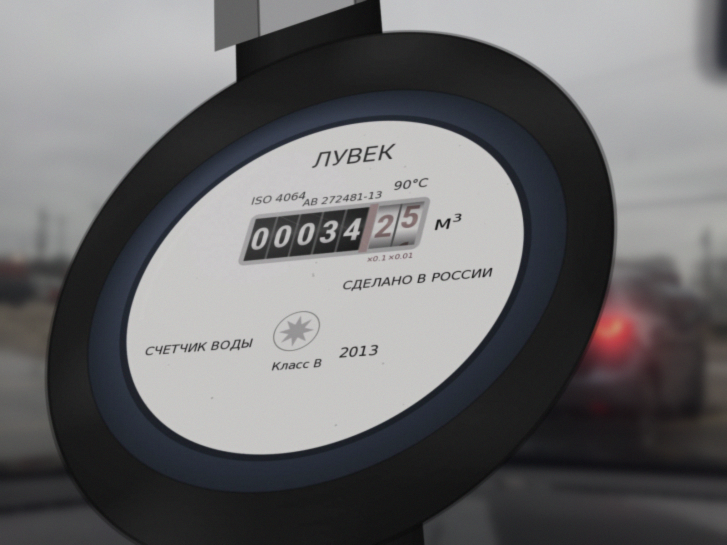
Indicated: 34.25m³
